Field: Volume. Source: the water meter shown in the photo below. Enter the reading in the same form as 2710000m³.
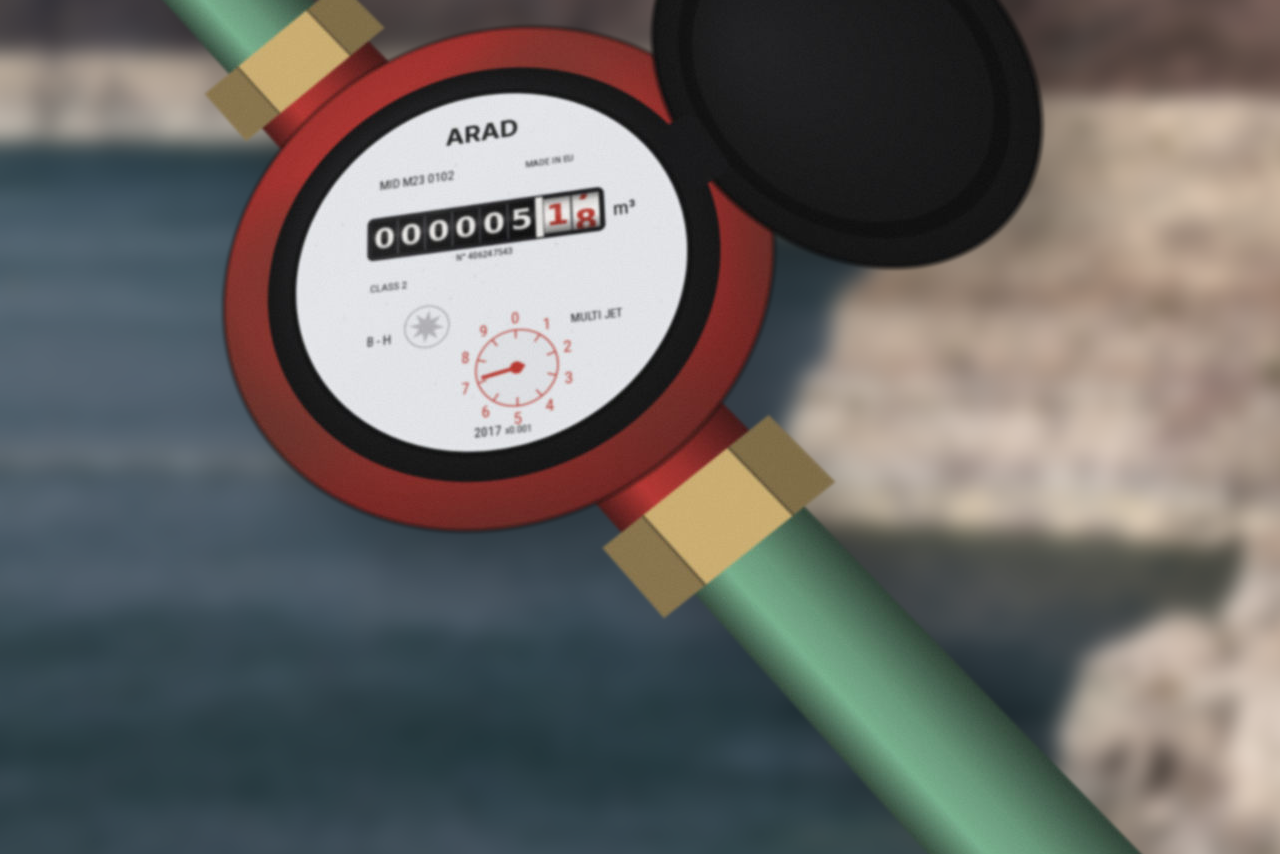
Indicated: 5.177m³
